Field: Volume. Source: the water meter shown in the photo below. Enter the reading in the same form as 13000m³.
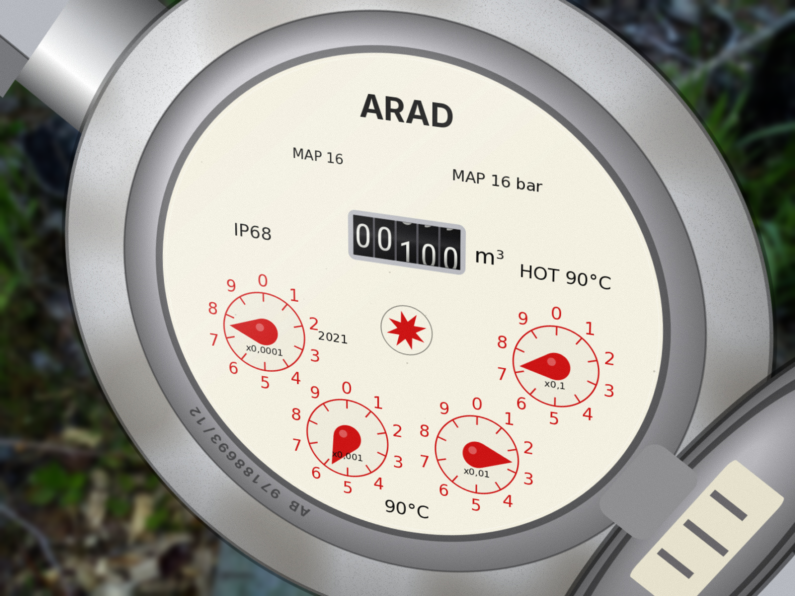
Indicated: 99.7257m³
